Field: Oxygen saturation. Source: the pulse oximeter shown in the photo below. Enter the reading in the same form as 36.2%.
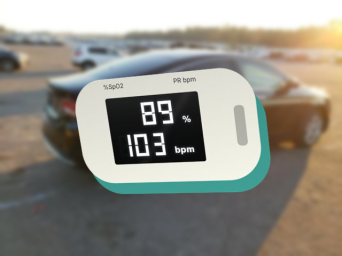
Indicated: 89%
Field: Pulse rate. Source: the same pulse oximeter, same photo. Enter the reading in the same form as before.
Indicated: 103bpm
